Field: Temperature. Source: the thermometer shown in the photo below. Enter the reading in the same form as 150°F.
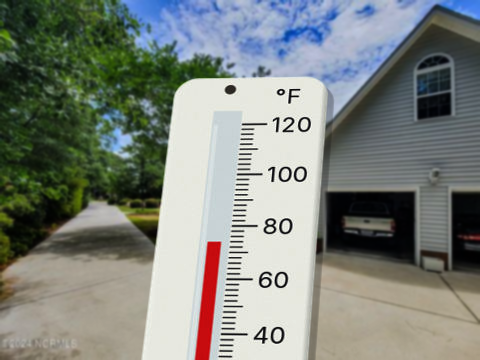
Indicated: 74°F
